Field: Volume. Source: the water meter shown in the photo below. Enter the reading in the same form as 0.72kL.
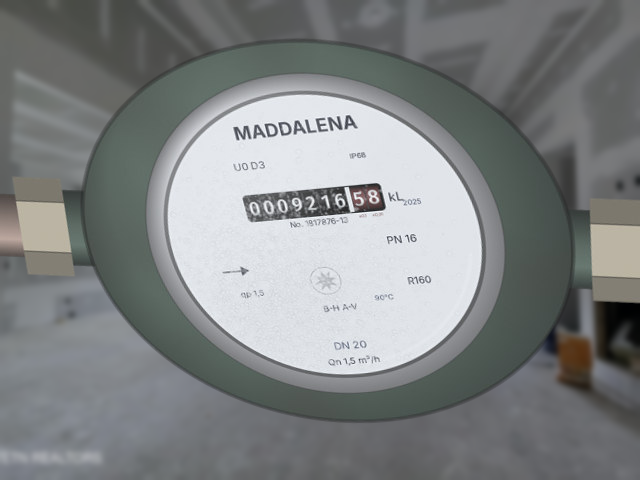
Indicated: 9216.58kL
